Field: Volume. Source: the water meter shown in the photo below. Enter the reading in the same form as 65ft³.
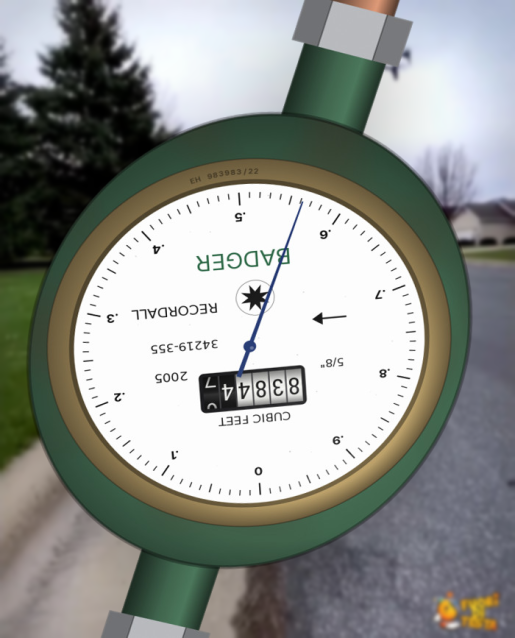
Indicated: 838446.56ft³
